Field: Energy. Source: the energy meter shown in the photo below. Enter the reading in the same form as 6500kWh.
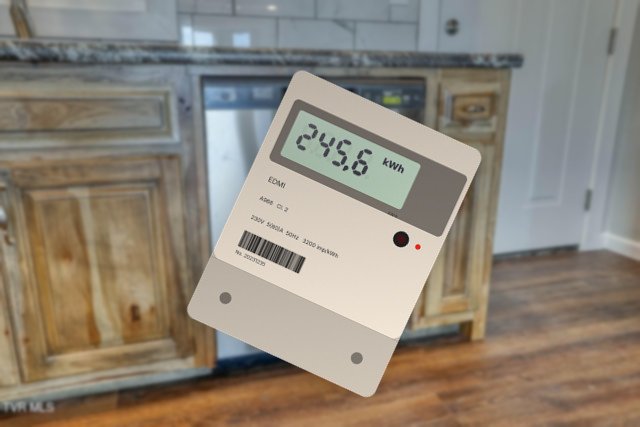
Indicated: 245.6kWh
